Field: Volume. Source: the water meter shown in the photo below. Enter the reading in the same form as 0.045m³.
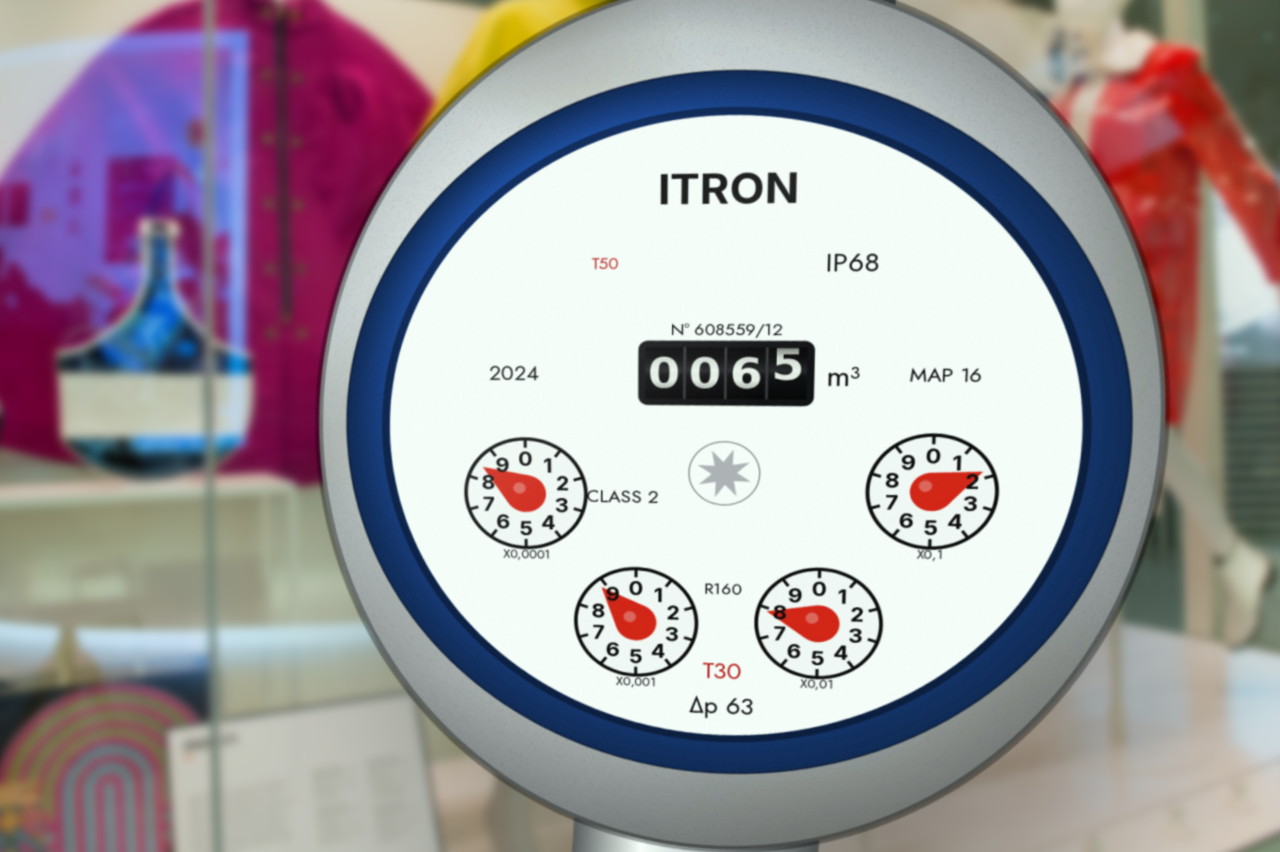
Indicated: 65.1788m³
